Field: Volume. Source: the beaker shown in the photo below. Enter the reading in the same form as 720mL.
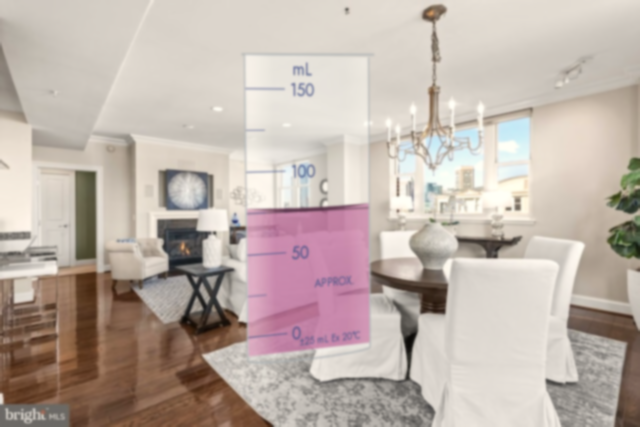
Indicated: 75mL
